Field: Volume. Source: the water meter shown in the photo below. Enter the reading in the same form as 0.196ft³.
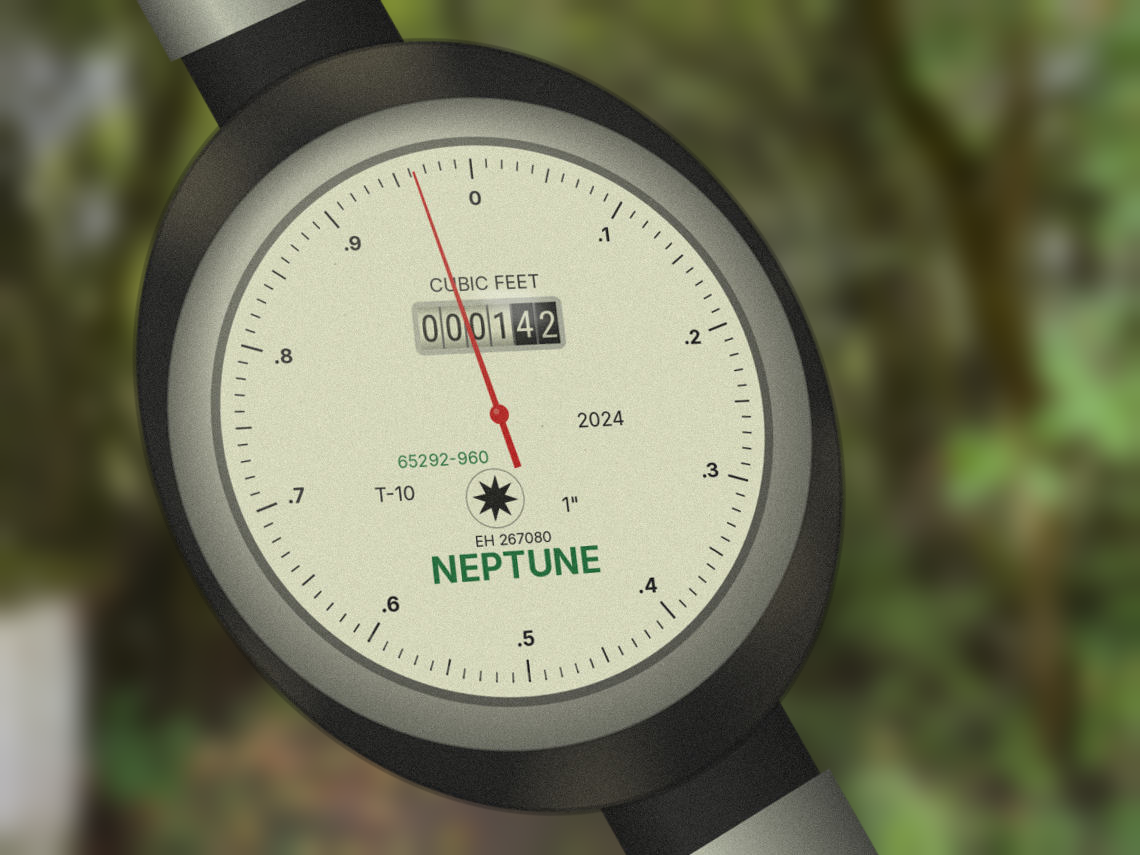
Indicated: 141.96ft³
